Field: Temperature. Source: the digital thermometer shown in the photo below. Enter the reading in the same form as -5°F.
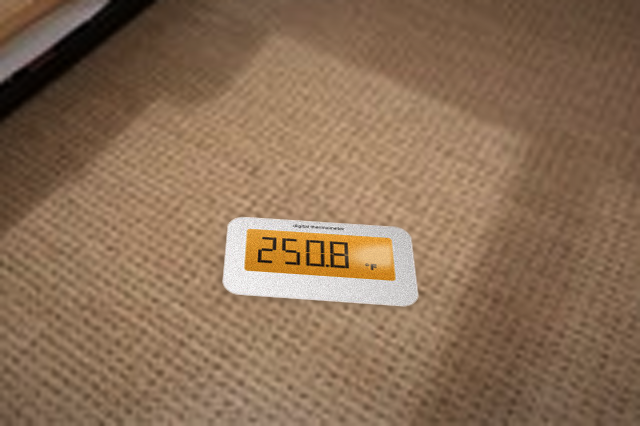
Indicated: 250.8°F
